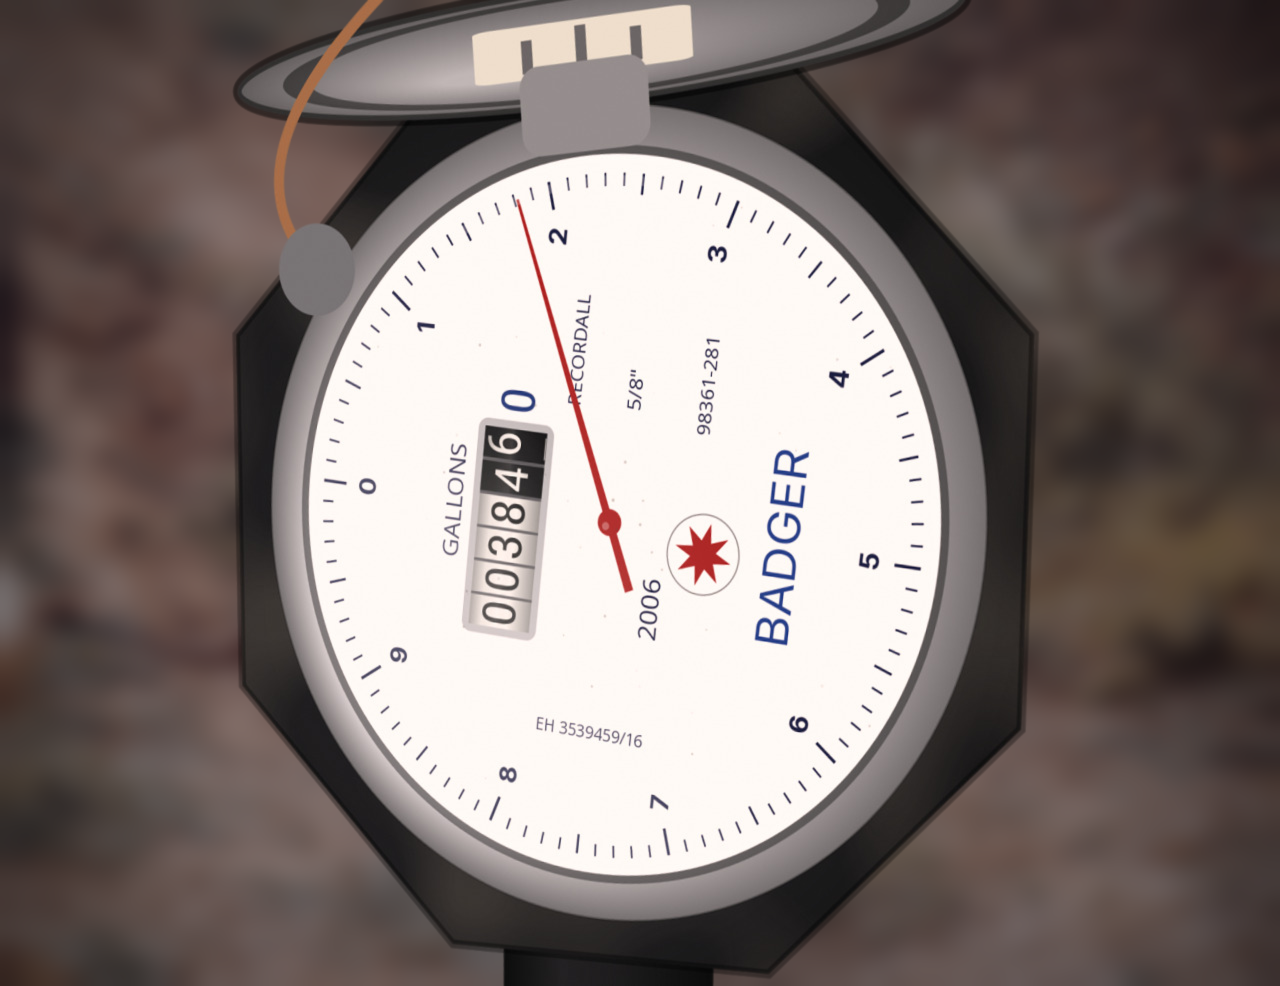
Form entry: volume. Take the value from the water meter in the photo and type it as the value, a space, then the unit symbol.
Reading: 38461.8 gal
